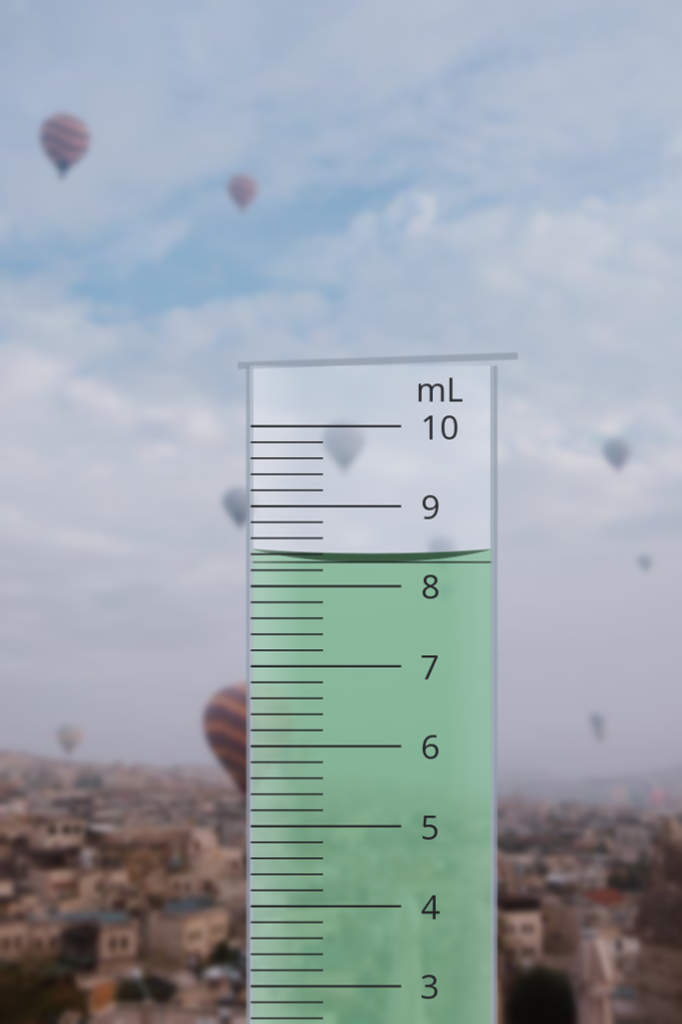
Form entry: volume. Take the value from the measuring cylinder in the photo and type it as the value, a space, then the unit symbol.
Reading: 8.3 mL
